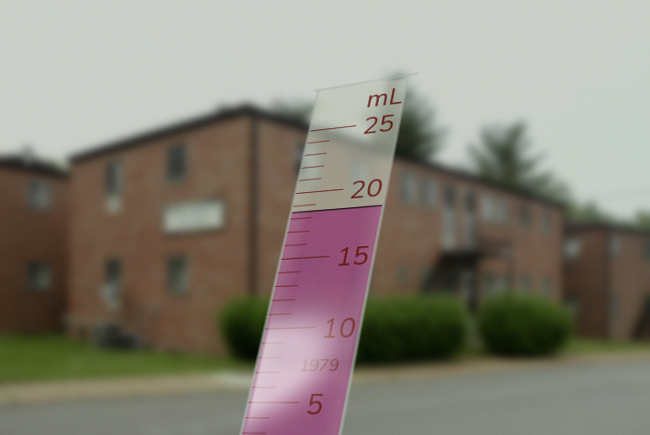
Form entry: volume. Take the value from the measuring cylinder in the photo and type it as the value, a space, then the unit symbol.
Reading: 18.5 mL
